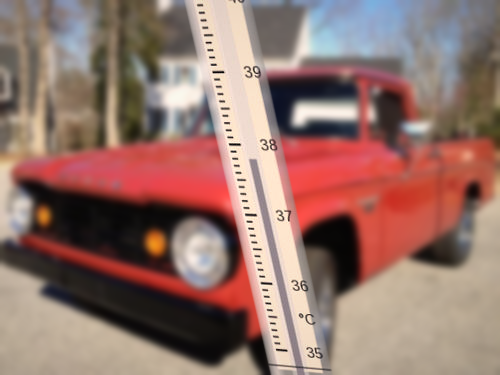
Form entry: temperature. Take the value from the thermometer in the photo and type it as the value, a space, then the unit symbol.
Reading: 37.8 °C
